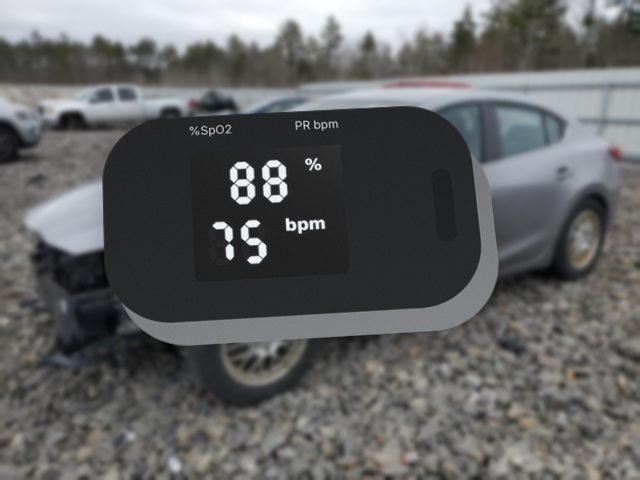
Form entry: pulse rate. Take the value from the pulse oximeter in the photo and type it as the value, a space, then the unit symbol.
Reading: 75 bpm
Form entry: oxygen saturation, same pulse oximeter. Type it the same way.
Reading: 88 %
